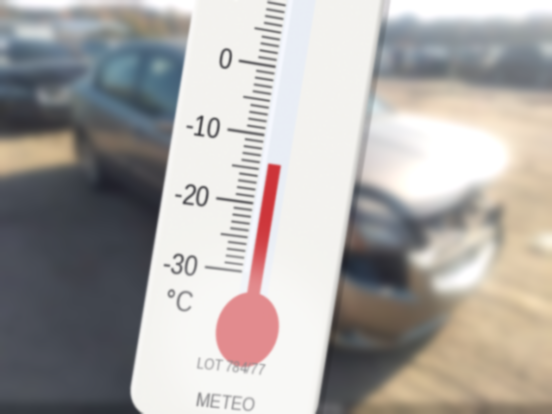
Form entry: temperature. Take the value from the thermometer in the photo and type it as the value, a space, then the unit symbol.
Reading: -14 °C
